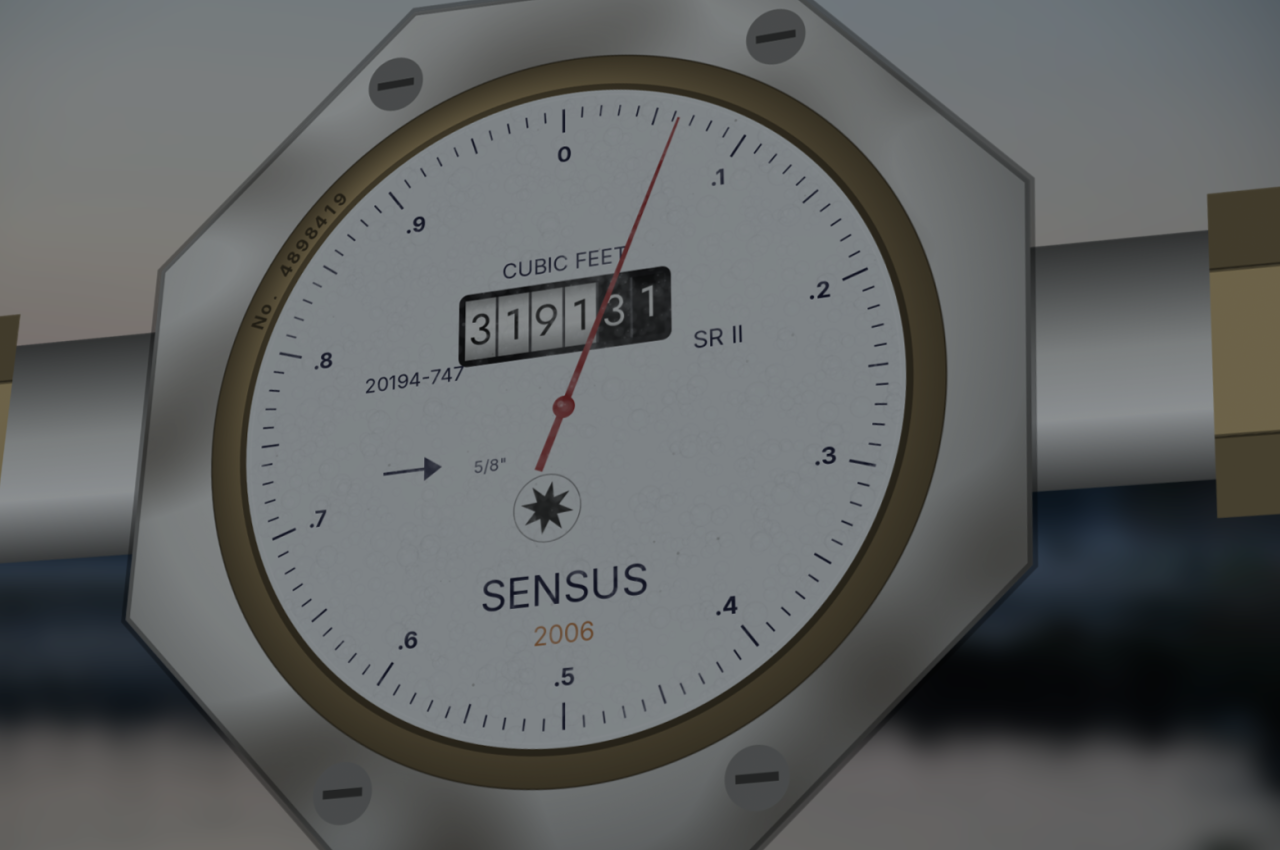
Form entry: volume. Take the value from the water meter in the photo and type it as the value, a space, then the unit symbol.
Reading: 319131.06 ft³
